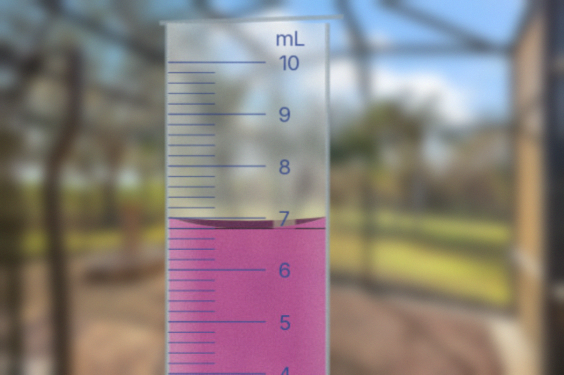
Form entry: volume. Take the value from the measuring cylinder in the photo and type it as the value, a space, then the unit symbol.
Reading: 6.8 mL
